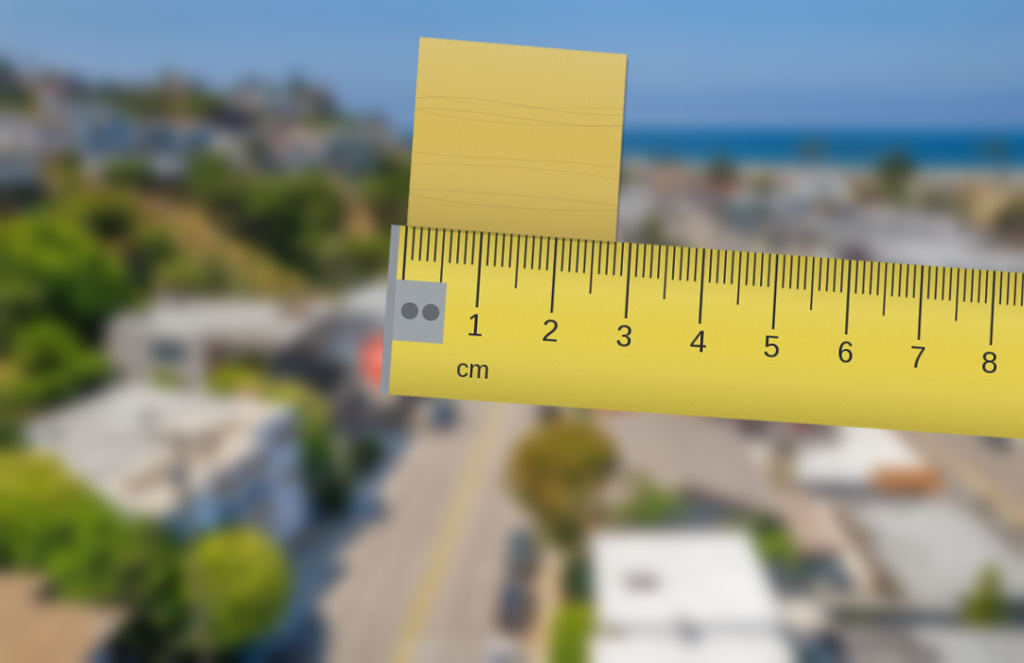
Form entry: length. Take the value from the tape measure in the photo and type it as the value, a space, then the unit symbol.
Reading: 2.8 cm
